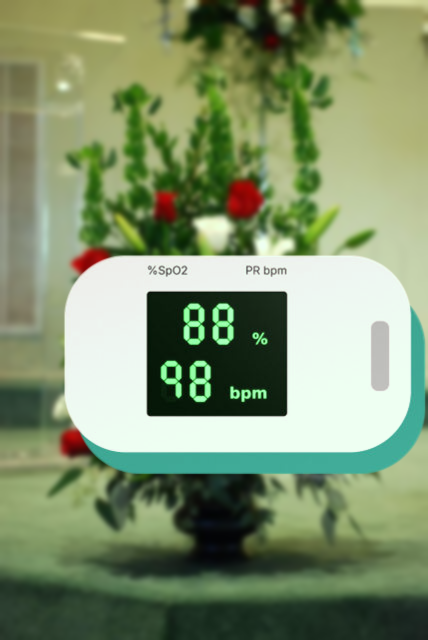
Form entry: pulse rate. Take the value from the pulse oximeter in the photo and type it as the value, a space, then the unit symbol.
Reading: 98 bpm
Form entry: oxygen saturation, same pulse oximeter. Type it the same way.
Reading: 88 %
